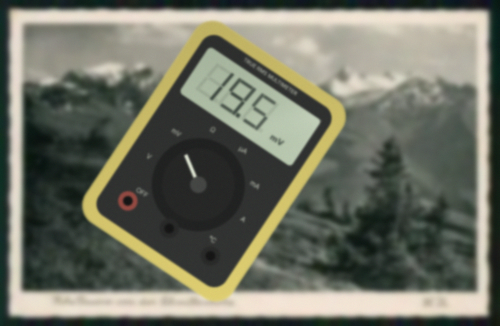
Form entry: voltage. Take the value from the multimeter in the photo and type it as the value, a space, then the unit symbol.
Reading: 19.5 mV
